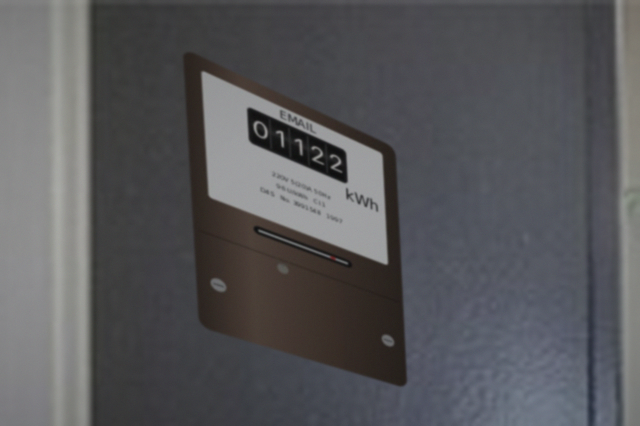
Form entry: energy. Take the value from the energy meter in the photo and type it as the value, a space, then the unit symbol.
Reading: 1122 kWh
